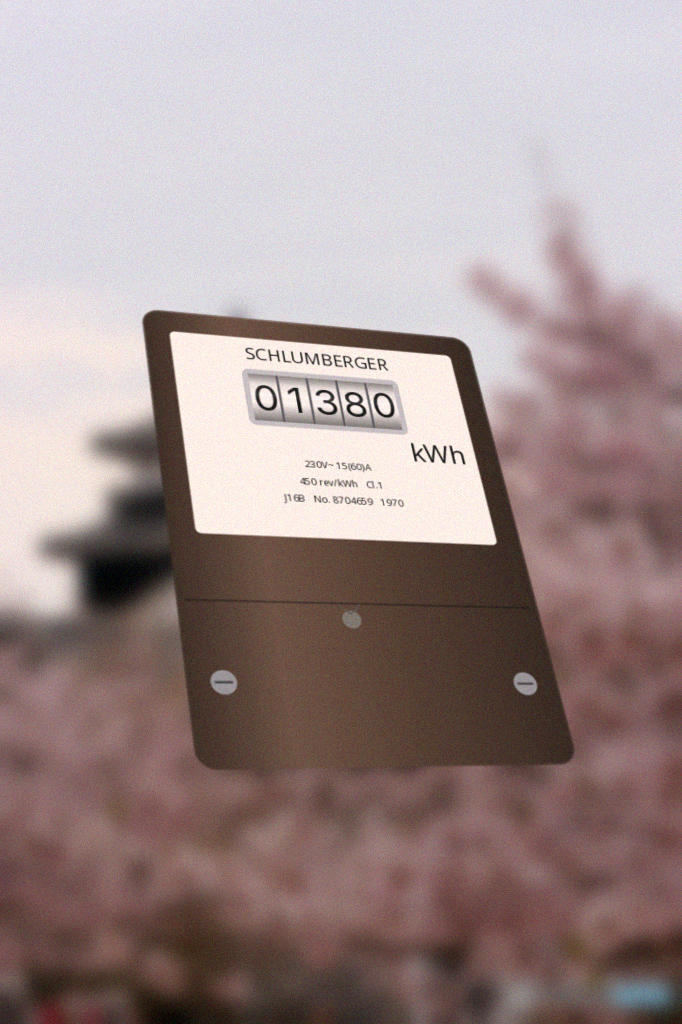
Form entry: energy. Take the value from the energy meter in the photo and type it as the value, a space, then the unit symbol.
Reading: 1380 kWh
